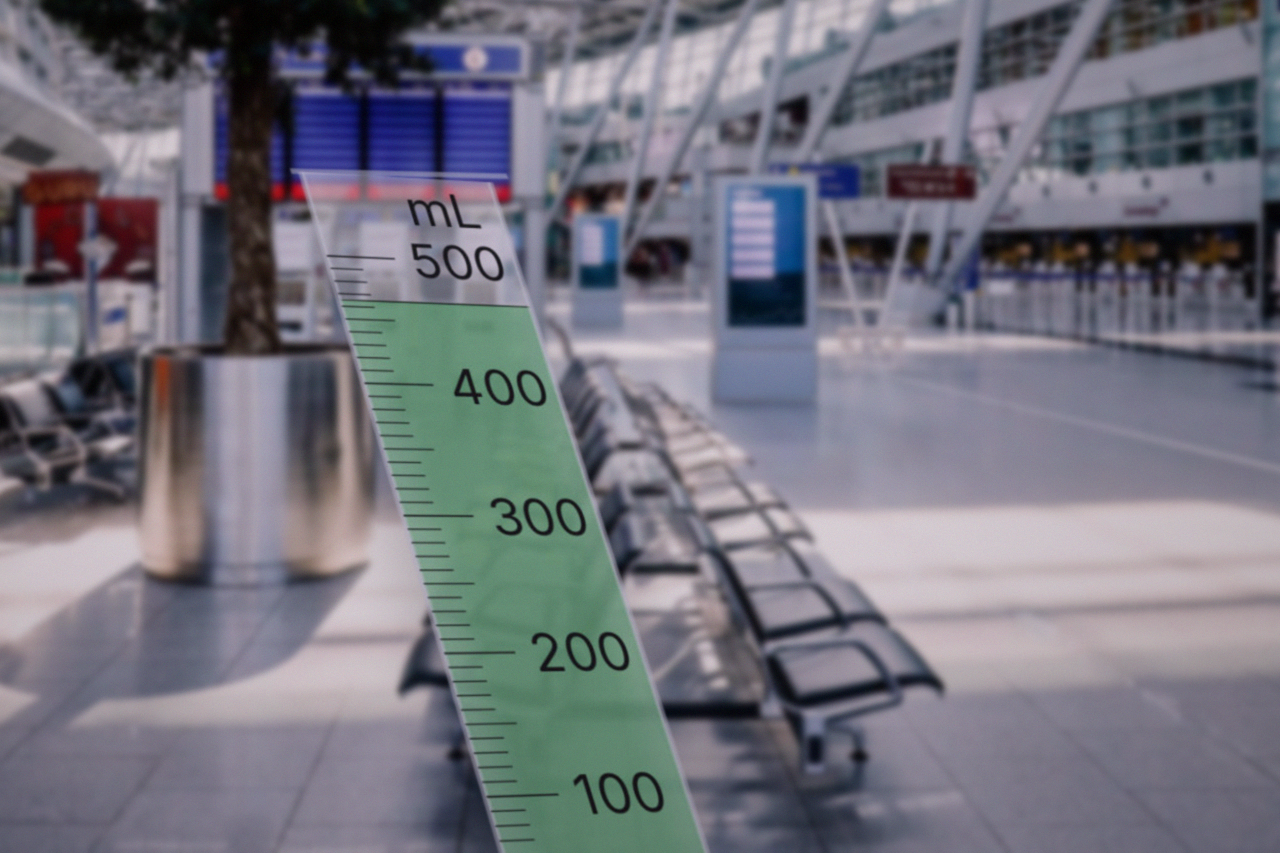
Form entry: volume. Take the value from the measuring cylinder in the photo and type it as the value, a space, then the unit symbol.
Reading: 465 mL
